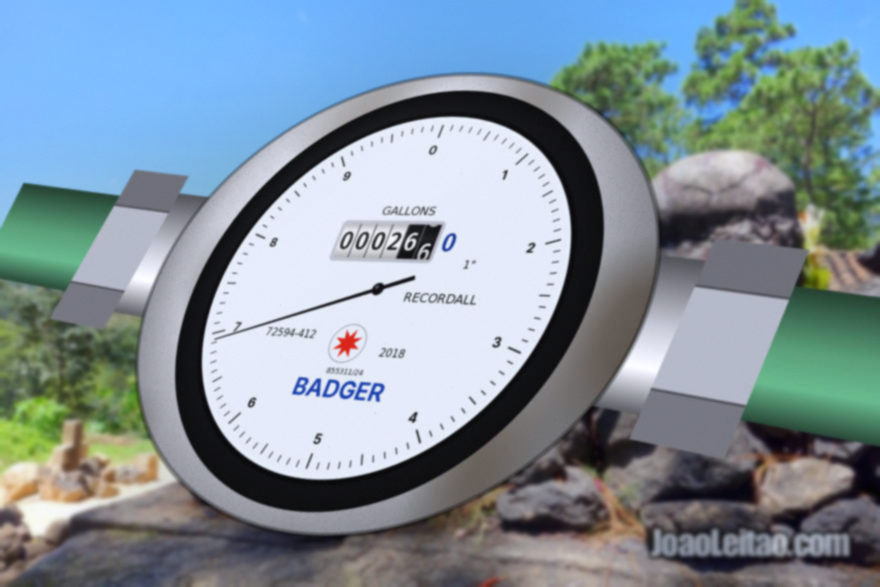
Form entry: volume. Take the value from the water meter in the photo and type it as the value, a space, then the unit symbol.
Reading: 2656.9 gal
